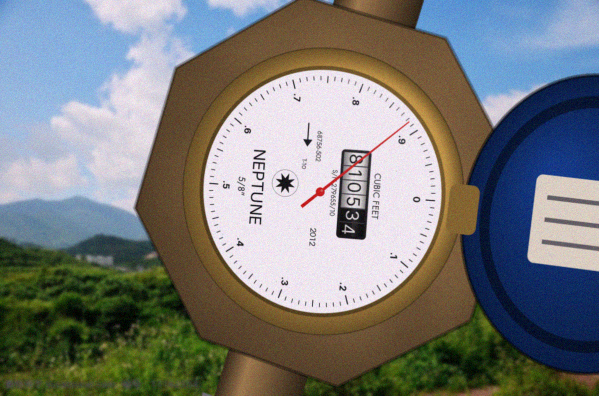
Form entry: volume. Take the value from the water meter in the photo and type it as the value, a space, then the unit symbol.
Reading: 810533.88 ft³
